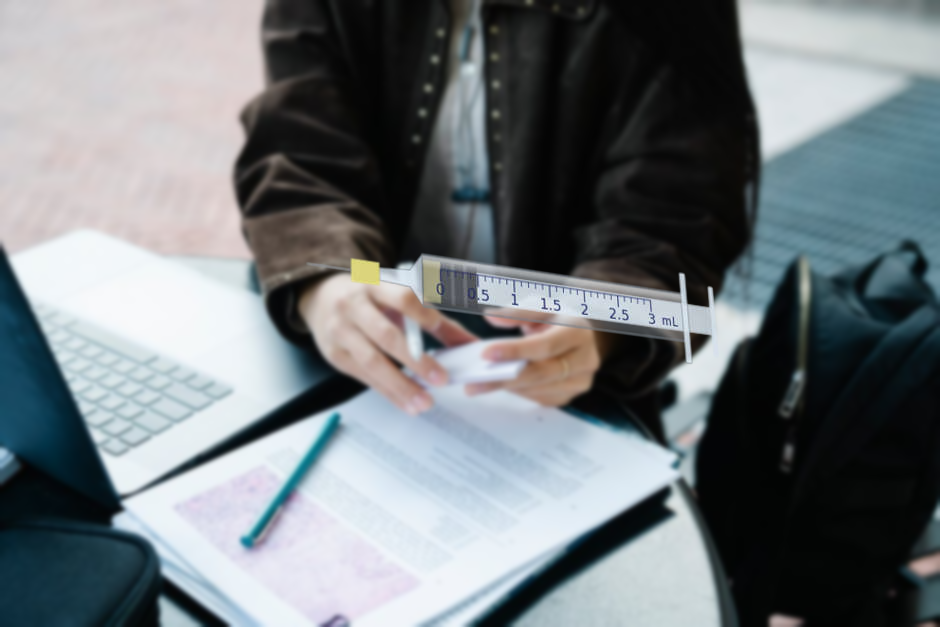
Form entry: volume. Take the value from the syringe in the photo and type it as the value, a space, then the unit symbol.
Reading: 0 mL
